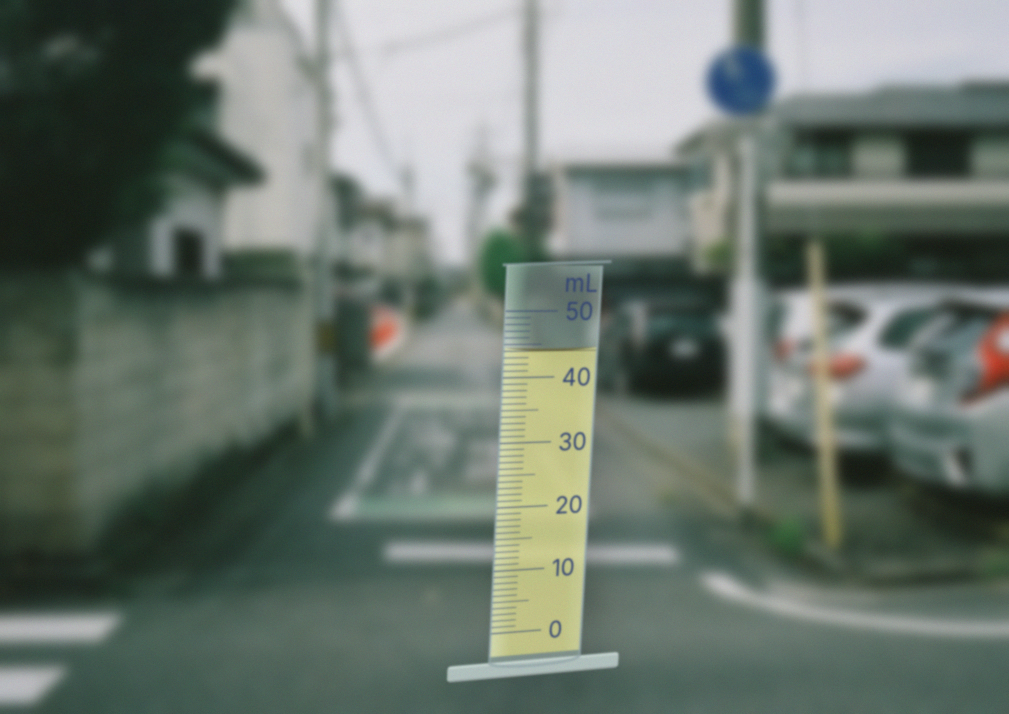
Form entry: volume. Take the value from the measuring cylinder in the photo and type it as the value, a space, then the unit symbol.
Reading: 44 mL
